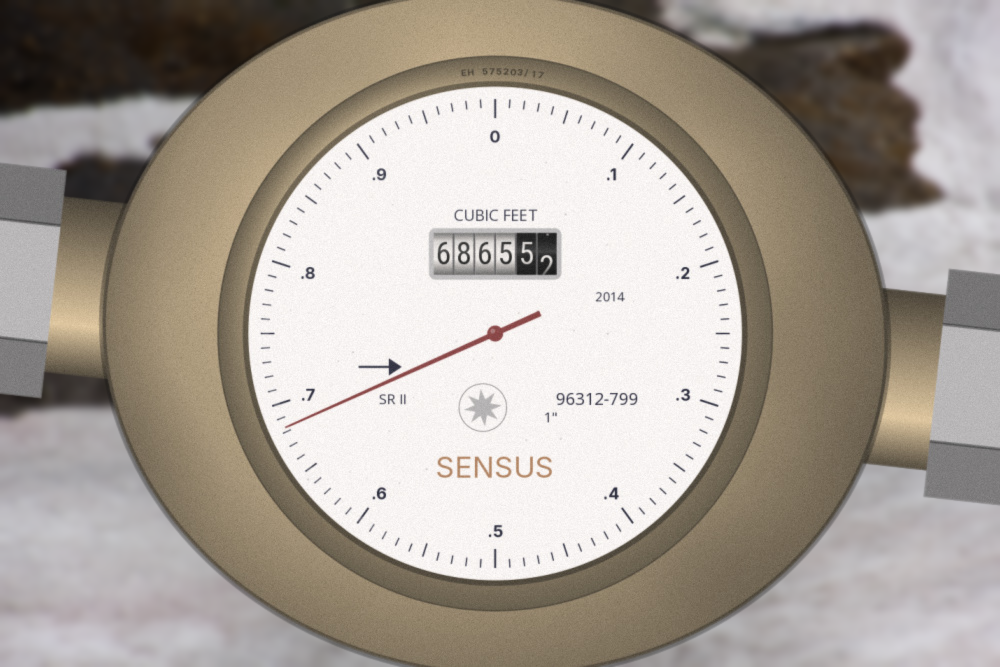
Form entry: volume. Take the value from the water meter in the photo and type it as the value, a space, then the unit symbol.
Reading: 686551.68 ft³
